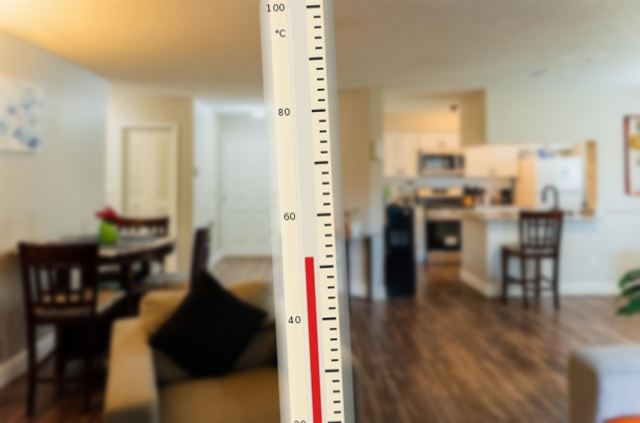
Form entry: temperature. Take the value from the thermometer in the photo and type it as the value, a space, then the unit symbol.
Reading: 52 °C
